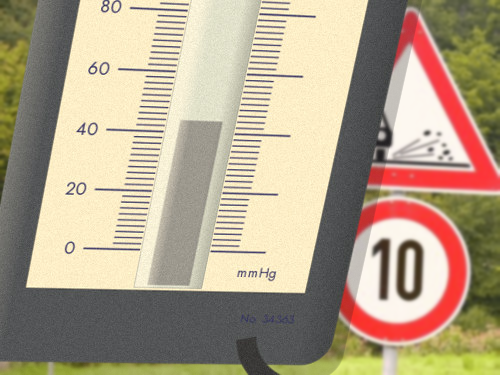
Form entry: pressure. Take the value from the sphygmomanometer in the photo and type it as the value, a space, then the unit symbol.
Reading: 44 mmHg
